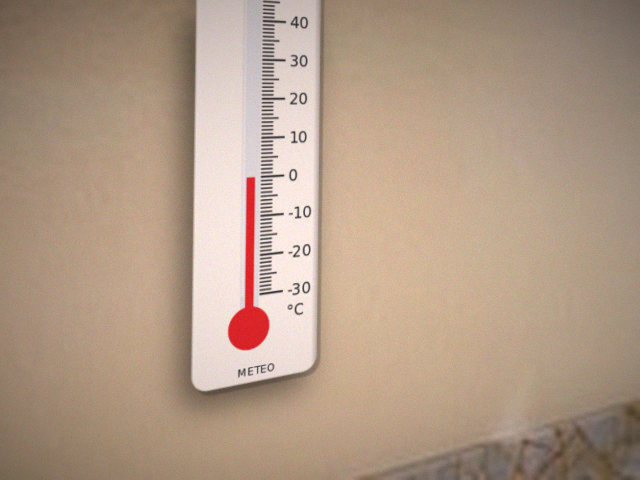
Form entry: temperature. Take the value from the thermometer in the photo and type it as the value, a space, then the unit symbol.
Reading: 0 °C
